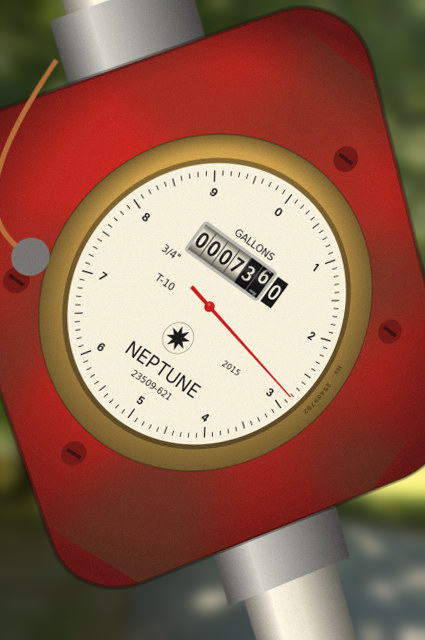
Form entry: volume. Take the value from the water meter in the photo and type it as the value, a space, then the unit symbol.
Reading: 7362.8 gal
